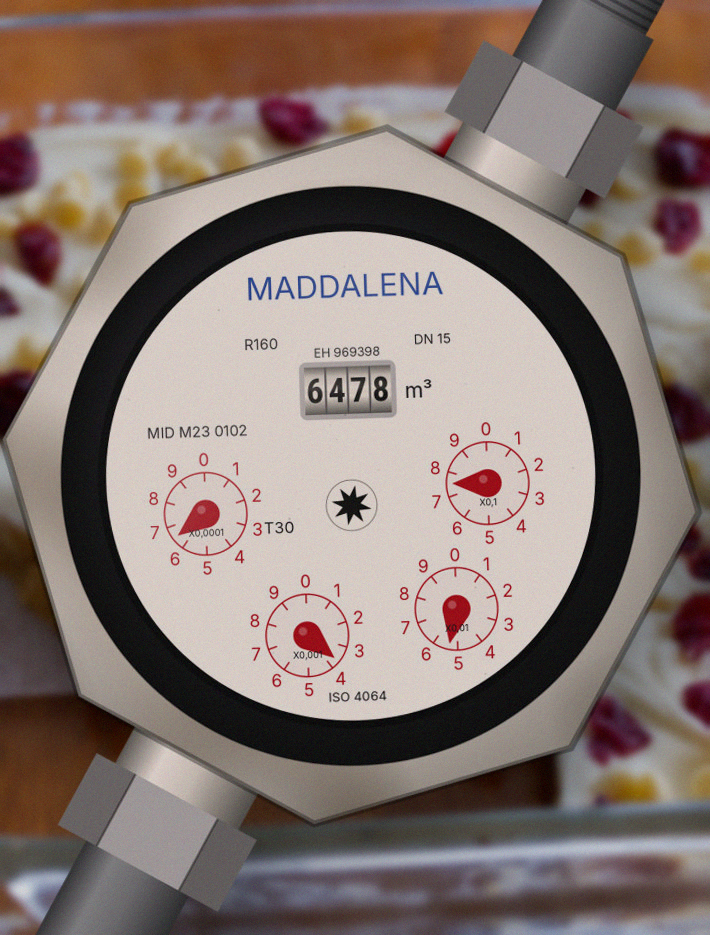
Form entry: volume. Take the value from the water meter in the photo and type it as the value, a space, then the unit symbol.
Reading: 6478.7536 m³
